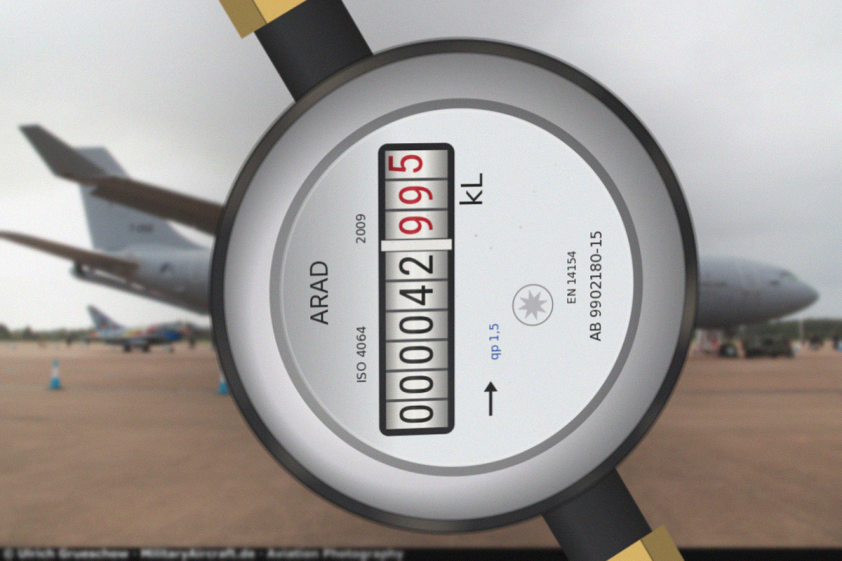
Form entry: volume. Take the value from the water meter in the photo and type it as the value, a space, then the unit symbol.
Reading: 42.995 kL
